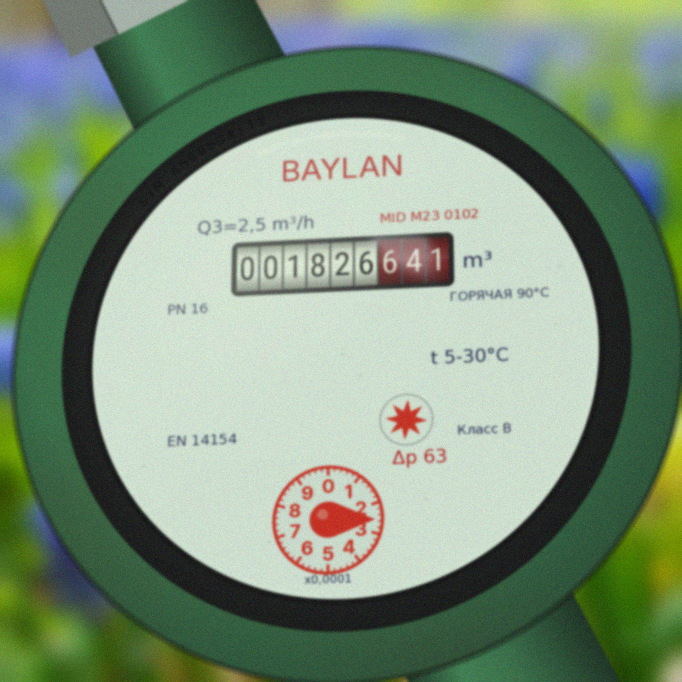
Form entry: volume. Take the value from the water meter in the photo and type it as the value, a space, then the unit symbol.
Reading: 1826.6412 m³
